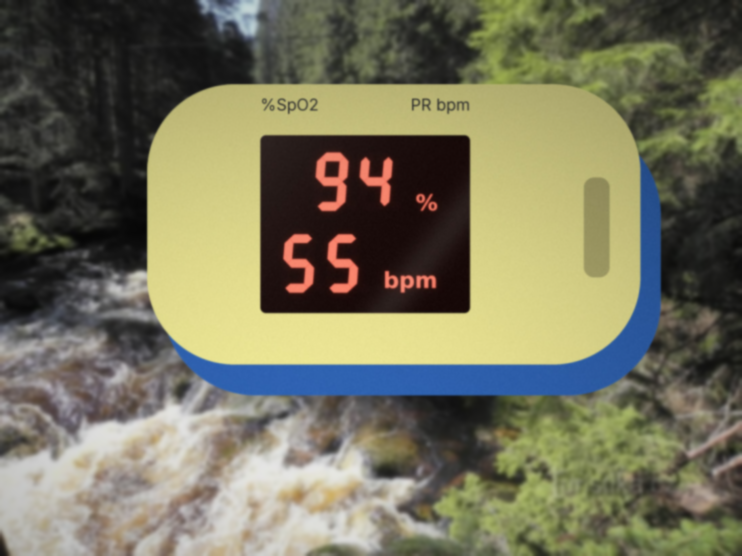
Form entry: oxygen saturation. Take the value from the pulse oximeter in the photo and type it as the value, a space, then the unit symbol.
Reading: 94 %
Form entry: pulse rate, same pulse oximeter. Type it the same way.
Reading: 55 bpm
